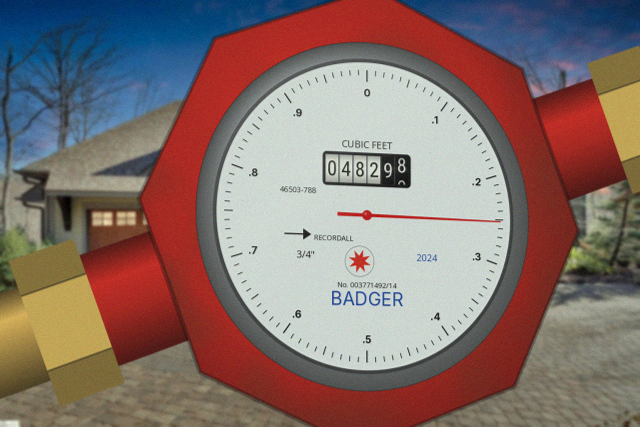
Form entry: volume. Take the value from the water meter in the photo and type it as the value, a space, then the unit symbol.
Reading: 48298.25 ft³
